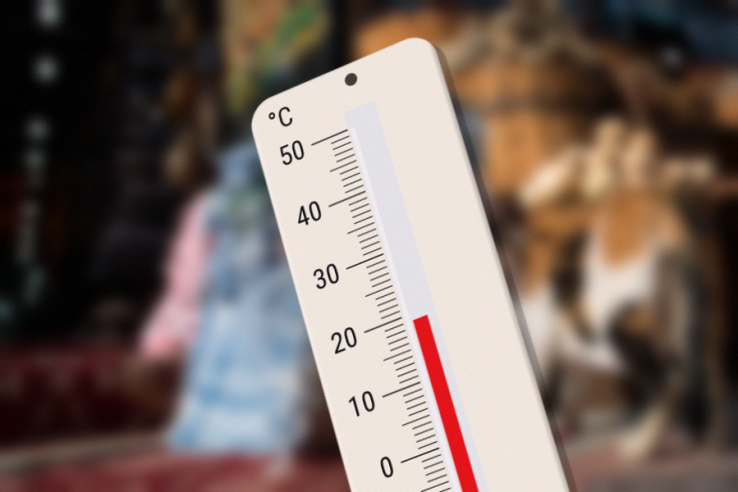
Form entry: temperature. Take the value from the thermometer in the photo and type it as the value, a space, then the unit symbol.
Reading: 19 °C
